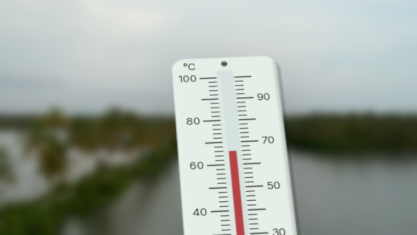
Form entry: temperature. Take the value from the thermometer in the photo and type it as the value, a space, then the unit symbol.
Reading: 66 °C
